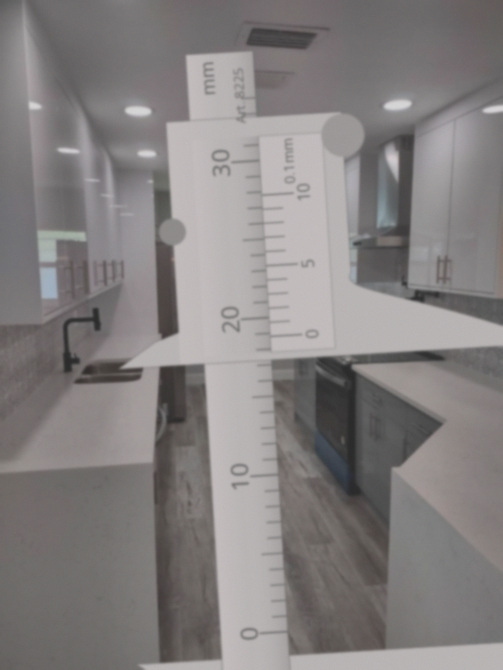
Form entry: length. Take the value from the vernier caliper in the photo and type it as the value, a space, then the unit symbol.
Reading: 18.8 mm
